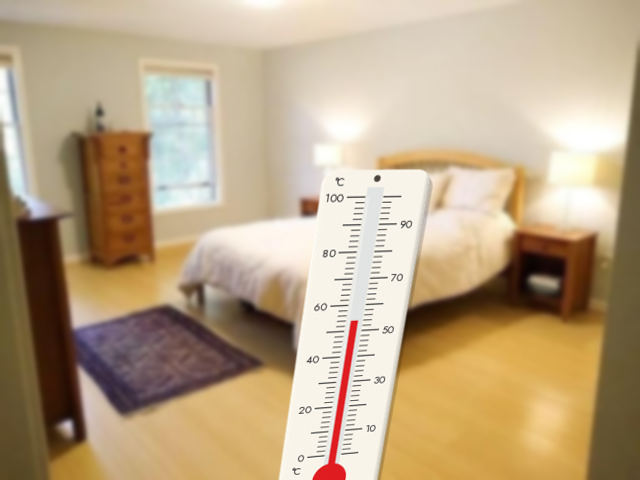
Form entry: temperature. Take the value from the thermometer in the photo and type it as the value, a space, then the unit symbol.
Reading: 54 °C
